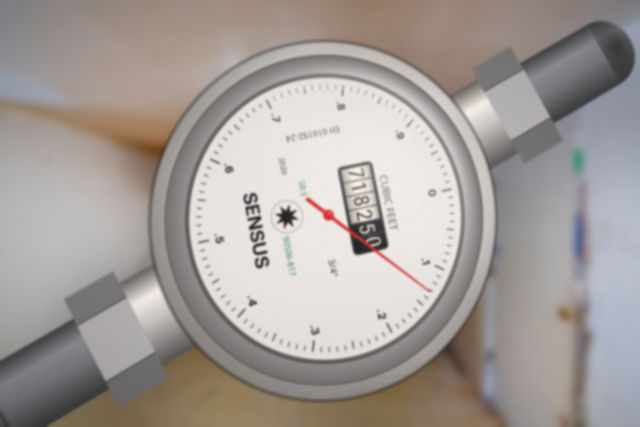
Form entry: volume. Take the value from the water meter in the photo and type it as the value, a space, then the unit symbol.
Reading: 718250.13 ft³
